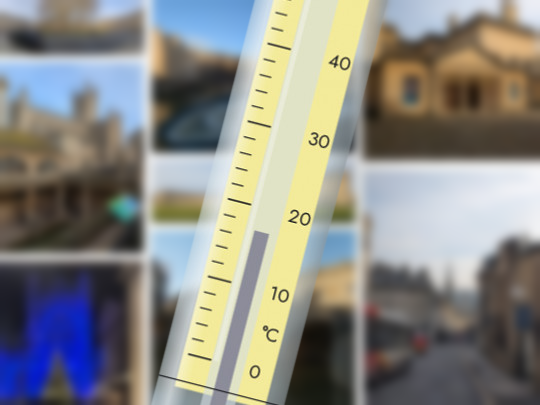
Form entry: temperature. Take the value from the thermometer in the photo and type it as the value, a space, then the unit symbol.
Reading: 17 °C
